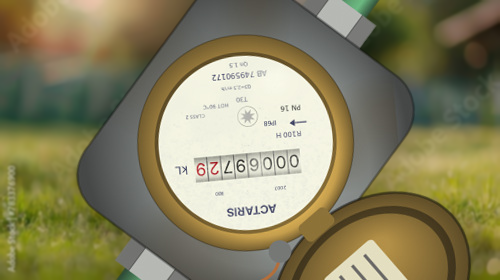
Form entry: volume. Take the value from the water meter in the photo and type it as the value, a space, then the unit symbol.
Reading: 697.29 kL
